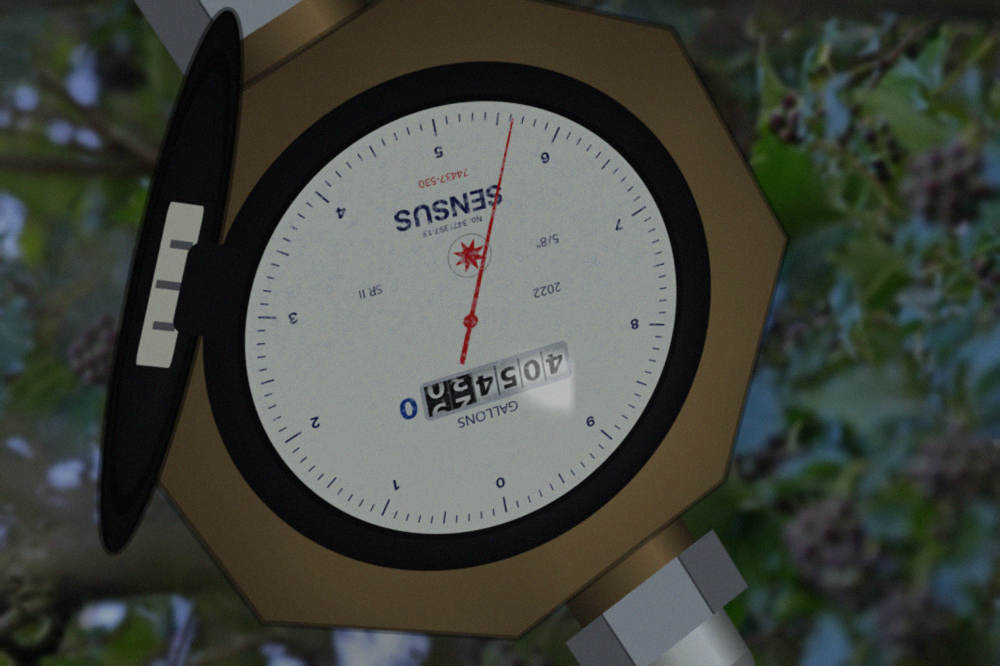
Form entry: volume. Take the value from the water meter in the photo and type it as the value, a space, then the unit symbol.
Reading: 4054295.6 gal
